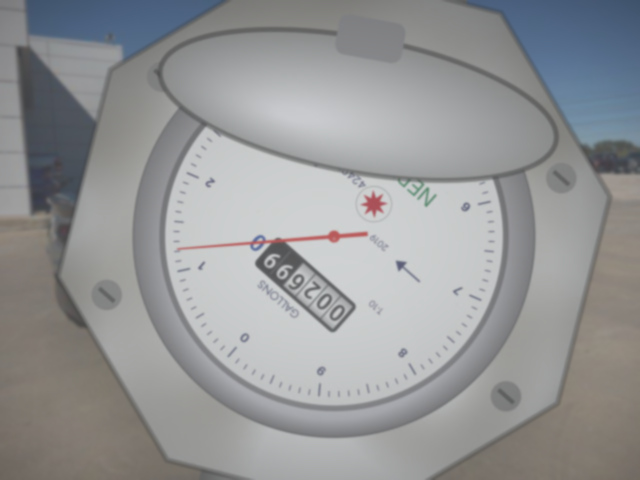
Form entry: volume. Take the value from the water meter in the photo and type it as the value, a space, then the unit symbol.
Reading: 26991.2 gal
